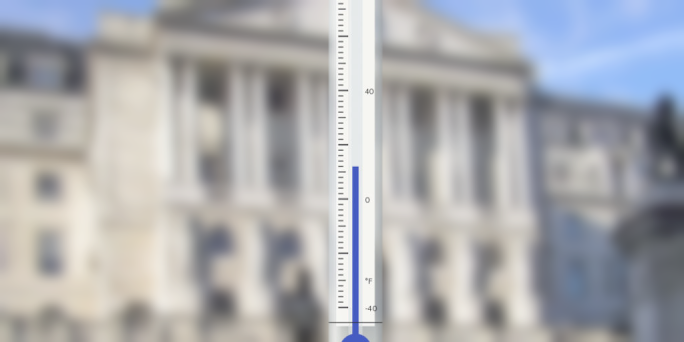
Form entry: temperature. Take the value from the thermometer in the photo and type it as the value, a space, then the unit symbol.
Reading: 12 °F
